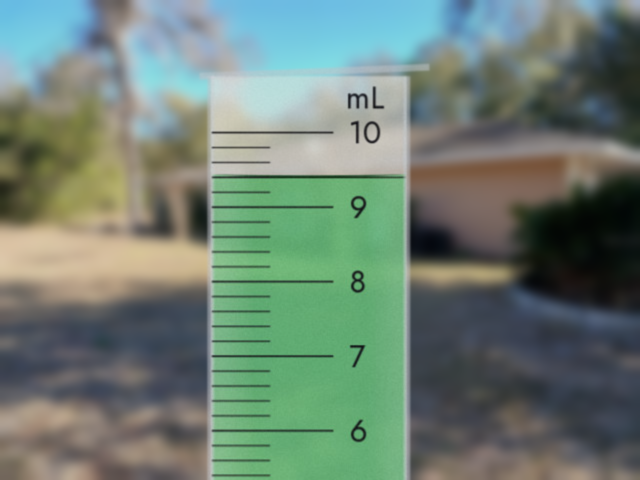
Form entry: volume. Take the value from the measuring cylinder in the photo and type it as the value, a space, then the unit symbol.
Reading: 9.4 mL
